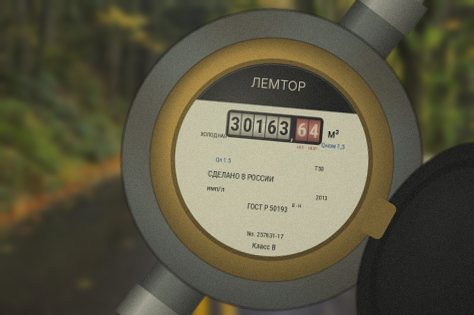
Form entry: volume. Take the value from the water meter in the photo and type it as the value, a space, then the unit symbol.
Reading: 30163.64 m³
